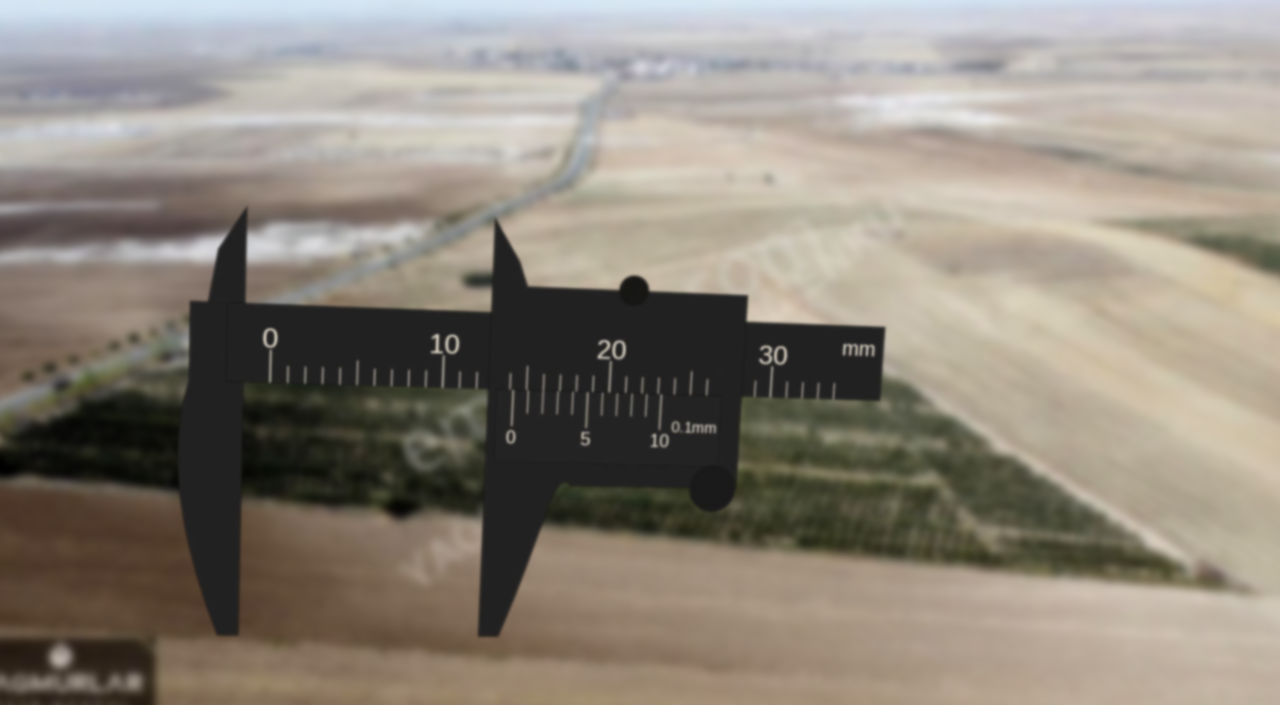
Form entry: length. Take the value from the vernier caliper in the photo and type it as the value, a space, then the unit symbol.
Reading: 14.2 mm
